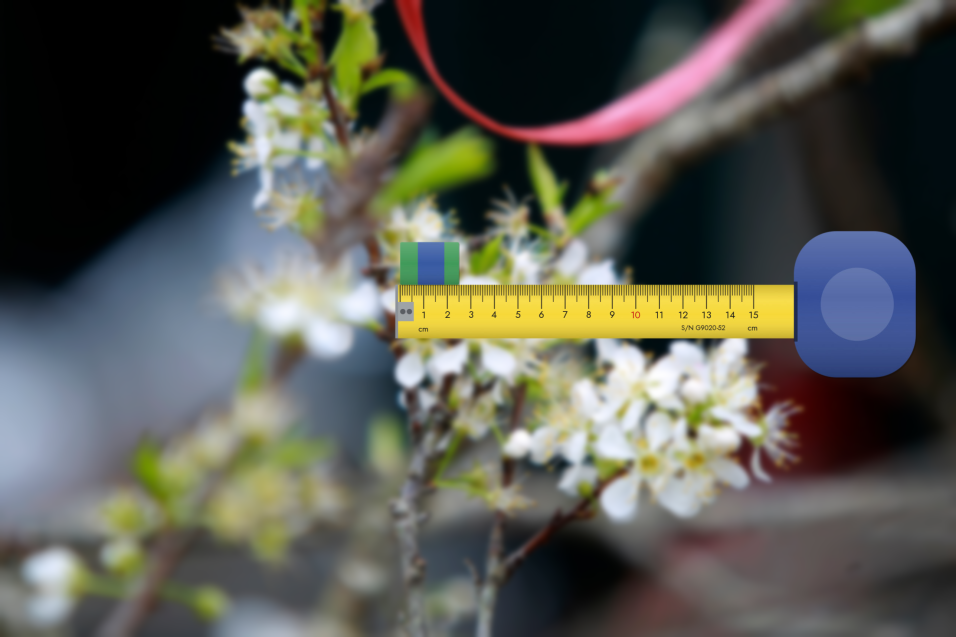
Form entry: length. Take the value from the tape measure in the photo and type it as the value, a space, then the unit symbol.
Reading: 2.5 cm
